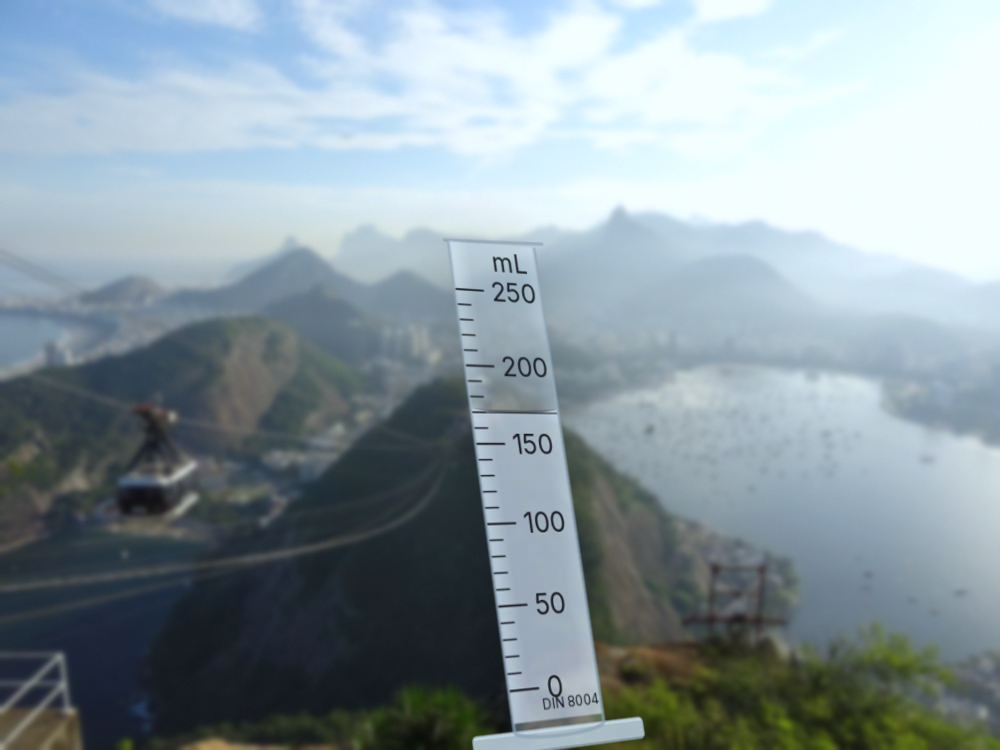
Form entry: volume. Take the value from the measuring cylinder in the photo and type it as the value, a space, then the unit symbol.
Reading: 170 mL
